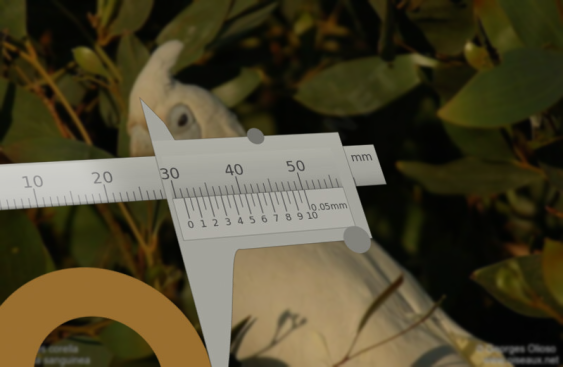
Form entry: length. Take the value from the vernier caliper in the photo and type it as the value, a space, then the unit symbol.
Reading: 31.2 mm
